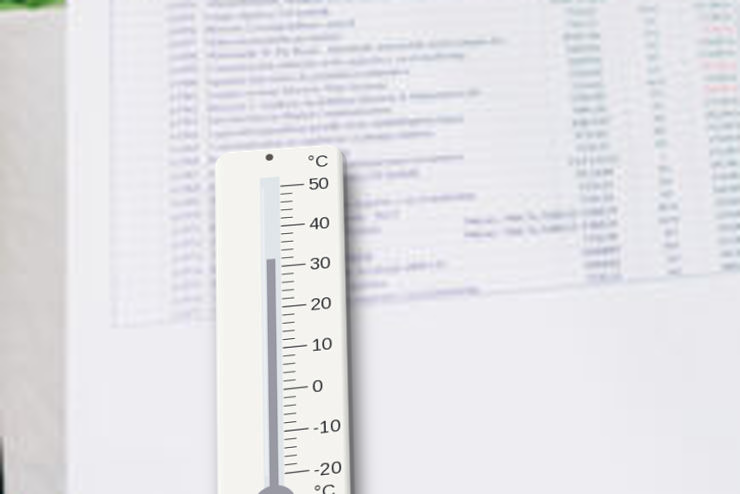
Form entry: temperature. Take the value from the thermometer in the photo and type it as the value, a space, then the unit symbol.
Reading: 32 °C
